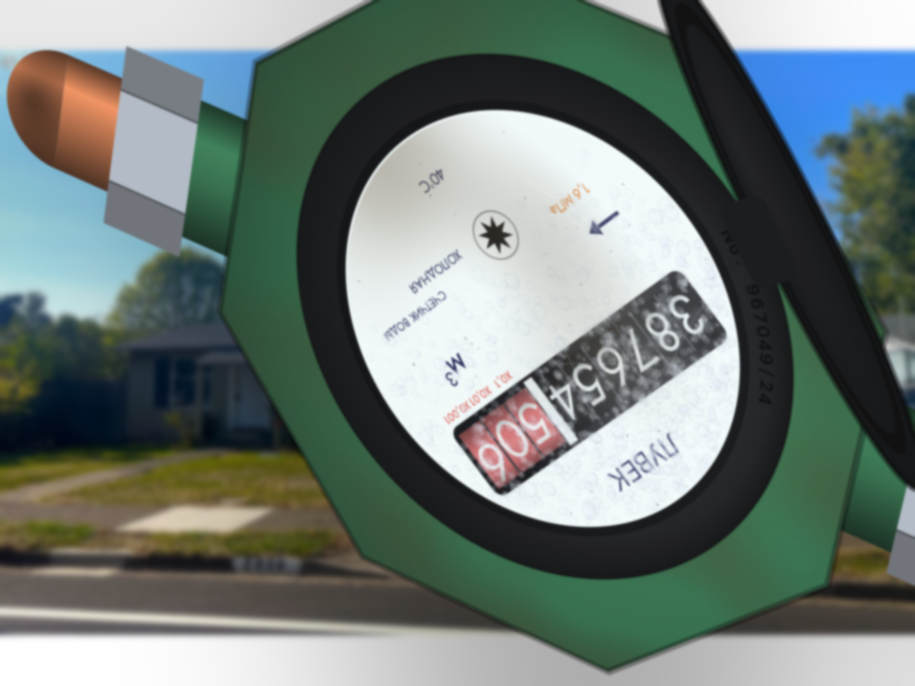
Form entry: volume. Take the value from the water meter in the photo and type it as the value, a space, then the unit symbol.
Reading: 387654.506 m³
